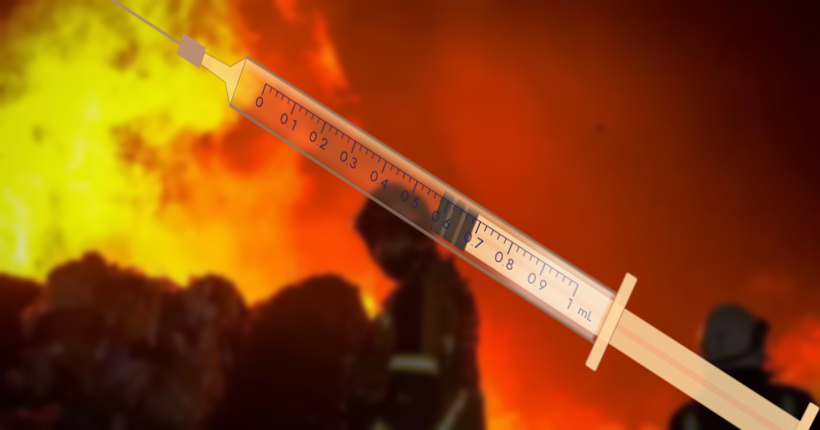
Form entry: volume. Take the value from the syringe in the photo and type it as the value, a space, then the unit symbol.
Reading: 0.58 mL
